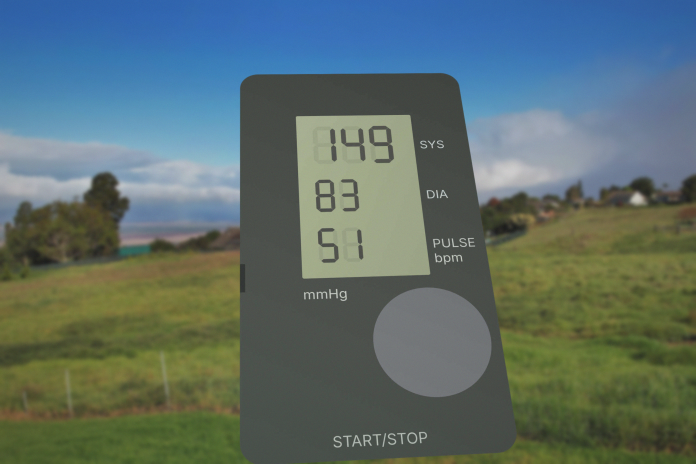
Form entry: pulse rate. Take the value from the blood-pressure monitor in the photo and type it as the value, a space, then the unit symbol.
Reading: 51 bpm
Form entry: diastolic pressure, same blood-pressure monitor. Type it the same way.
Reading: 83 mmHg
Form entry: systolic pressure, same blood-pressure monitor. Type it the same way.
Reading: 149 mmHg
